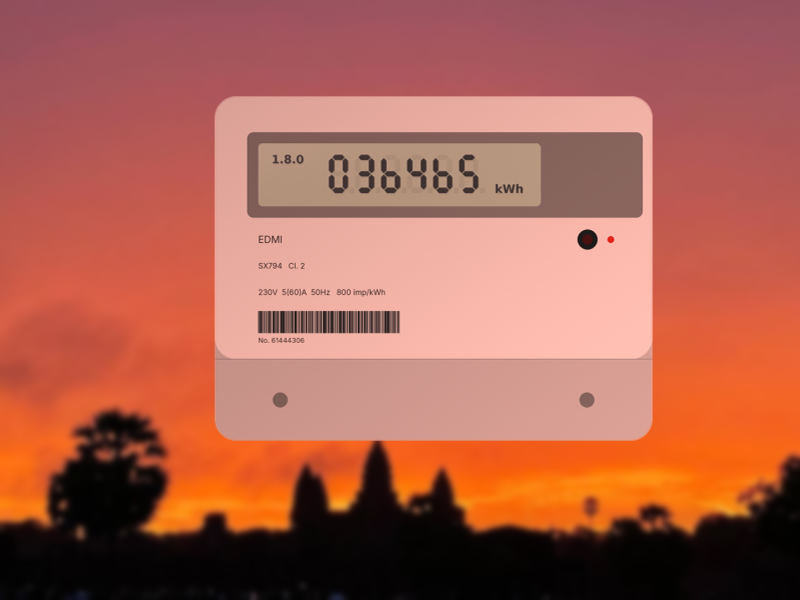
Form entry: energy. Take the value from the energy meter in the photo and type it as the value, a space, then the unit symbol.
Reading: 36465 kWh
